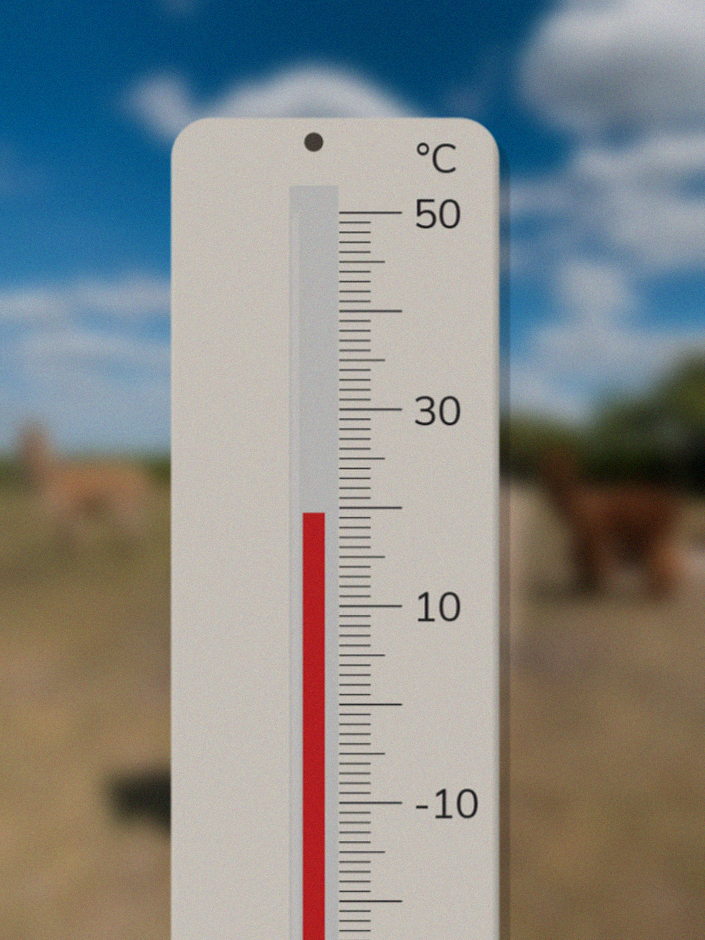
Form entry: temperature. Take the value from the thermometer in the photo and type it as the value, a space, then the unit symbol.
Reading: 19.5 °C
